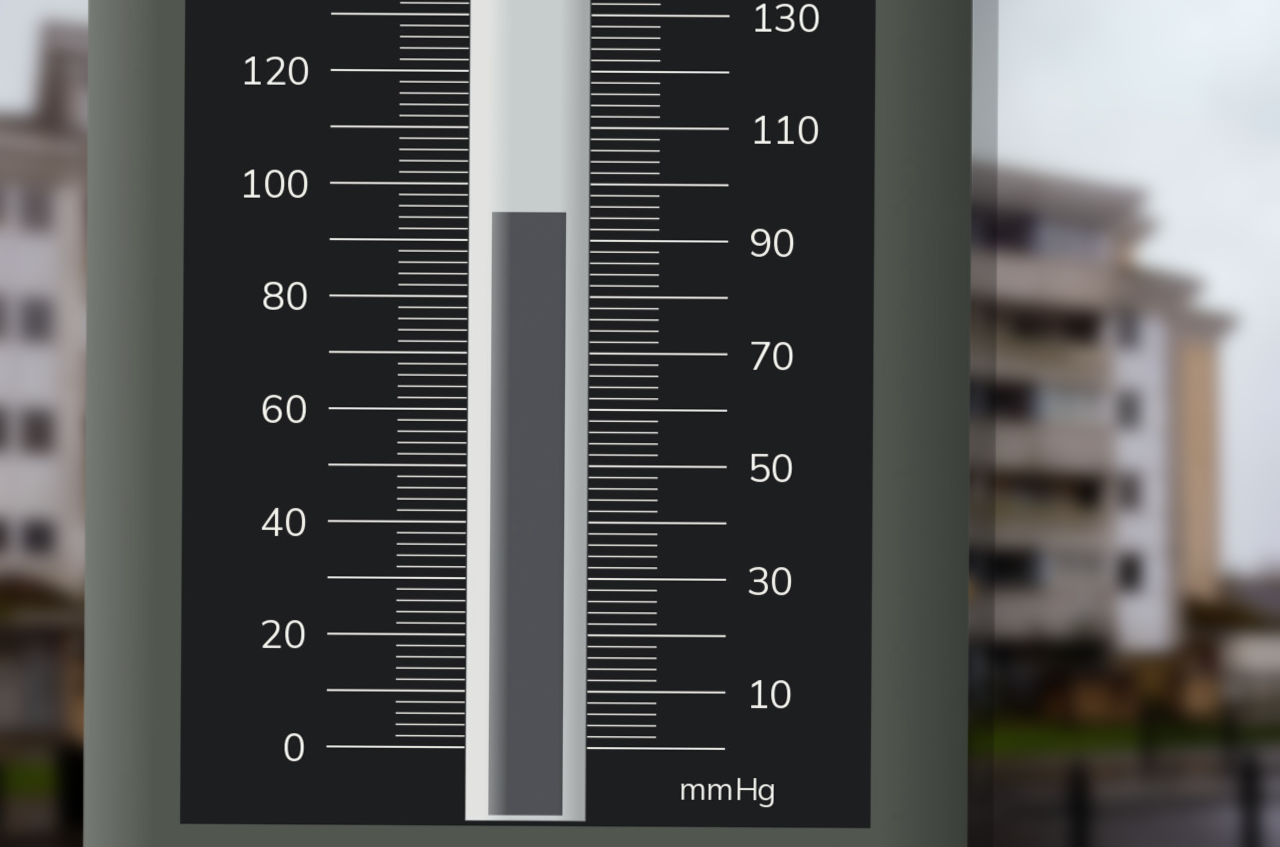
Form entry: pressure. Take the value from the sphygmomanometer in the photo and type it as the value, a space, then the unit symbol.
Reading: 95 mmHg
